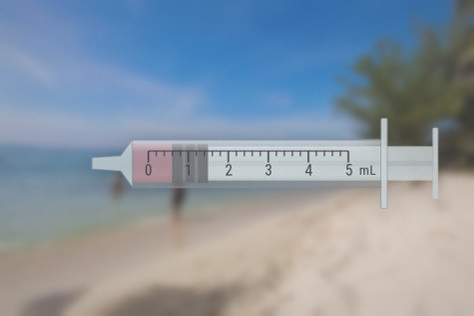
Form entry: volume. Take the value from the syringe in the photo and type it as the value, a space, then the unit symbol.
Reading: 0.6 mL
